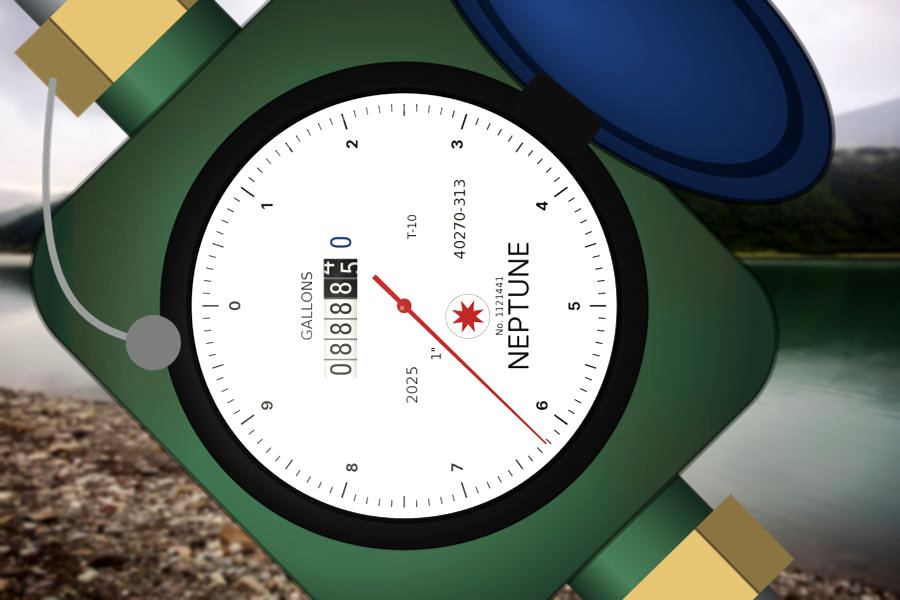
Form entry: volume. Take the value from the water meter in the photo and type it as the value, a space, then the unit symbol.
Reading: 888846.2 gal
